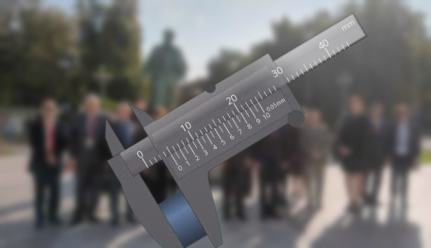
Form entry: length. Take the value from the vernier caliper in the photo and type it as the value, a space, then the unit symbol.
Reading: 5.0 mm
